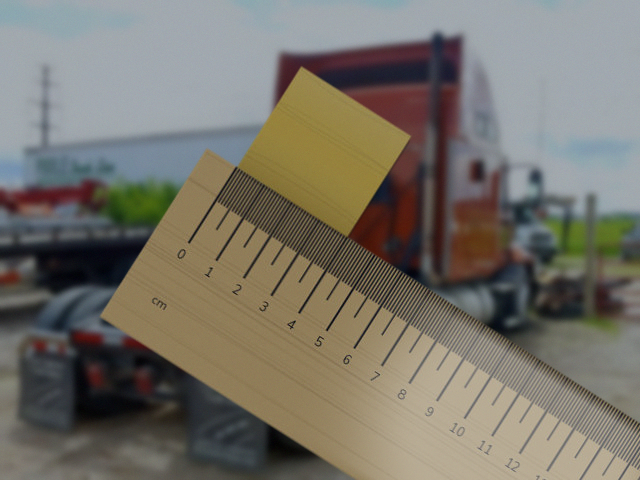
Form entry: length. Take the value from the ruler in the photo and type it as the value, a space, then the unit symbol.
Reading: 4 cm
